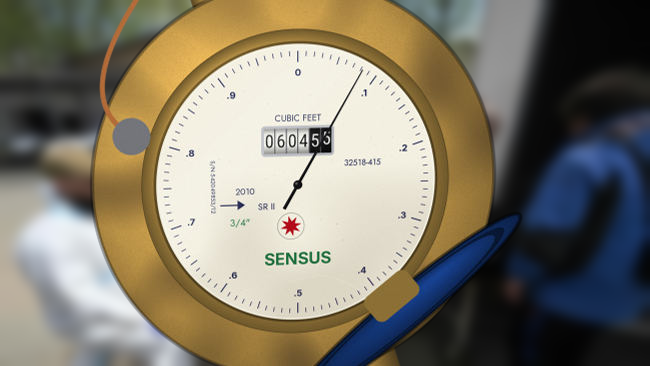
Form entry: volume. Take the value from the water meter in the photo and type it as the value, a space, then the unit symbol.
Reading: 60455.08 ft³
